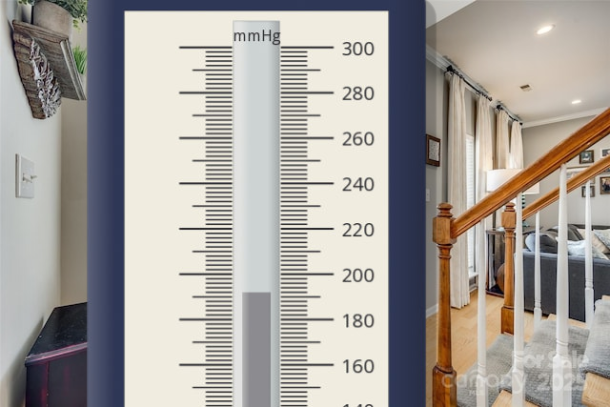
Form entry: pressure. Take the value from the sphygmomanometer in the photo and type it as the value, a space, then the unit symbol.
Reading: 192 mmHg
